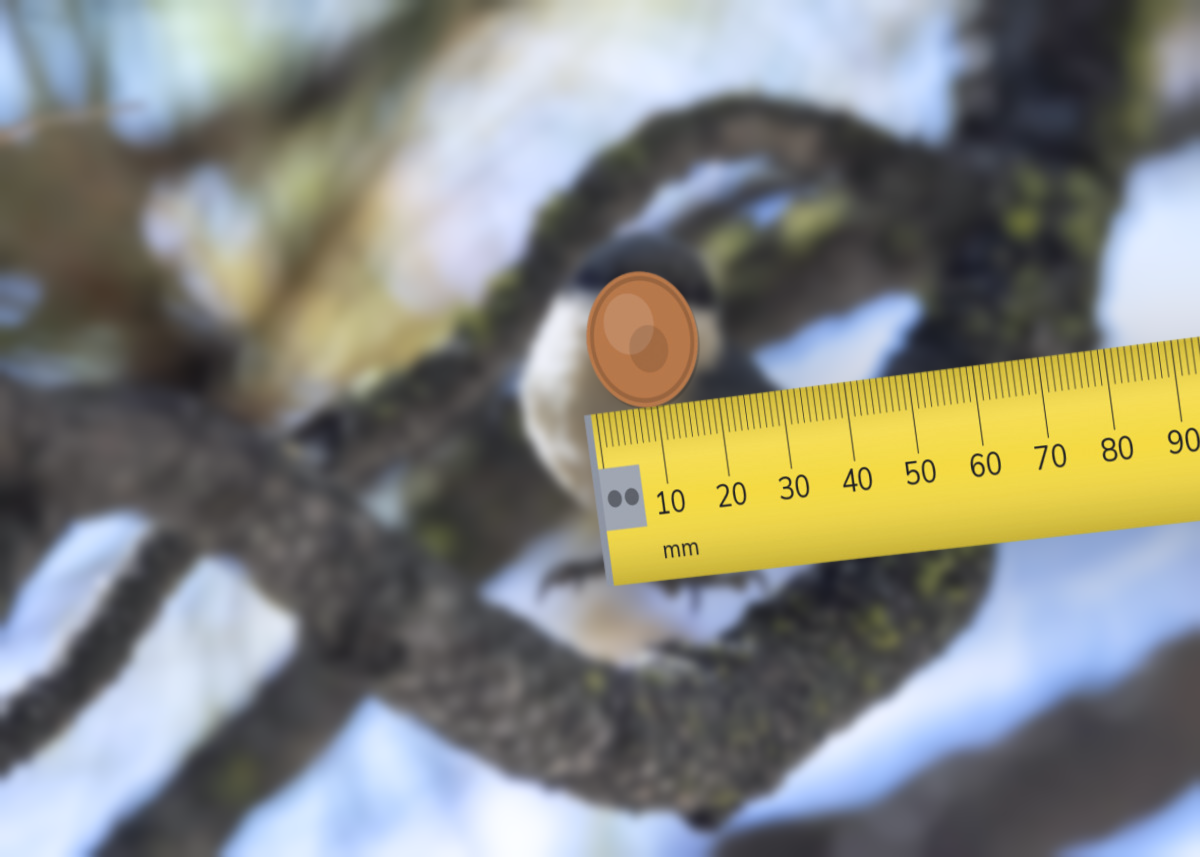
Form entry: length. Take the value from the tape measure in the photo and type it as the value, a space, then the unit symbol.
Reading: 18 mm
